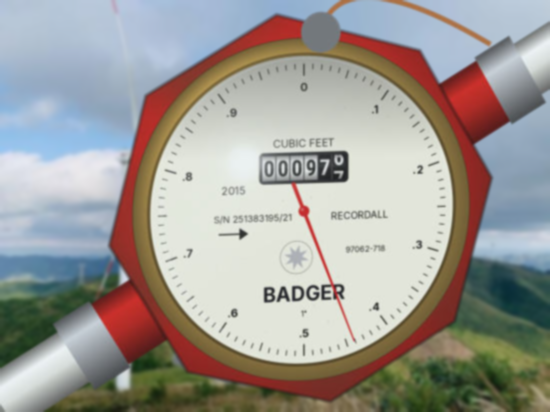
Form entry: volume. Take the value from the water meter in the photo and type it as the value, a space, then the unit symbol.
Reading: 976.44 ft³
